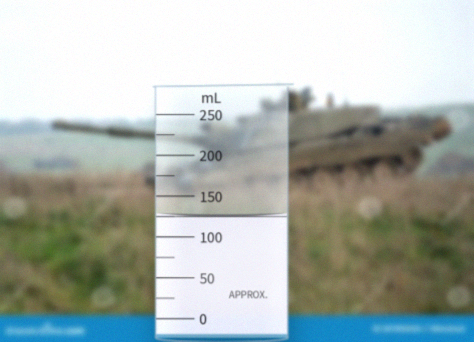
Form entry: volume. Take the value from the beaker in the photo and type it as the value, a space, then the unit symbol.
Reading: 125 mL
